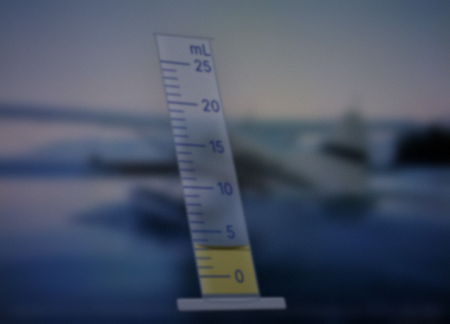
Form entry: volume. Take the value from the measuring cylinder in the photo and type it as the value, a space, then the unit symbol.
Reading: 3 mL
